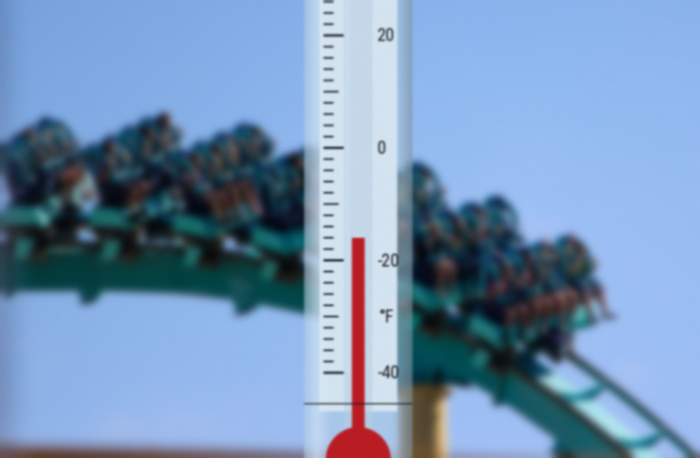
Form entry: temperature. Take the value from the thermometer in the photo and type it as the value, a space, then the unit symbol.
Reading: -16 °F
